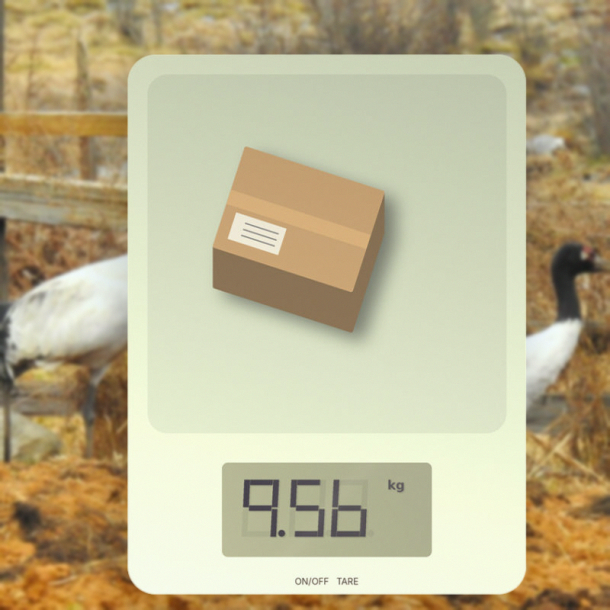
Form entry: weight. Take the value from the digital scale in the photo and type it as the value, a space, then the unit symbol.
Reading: 9.56 kg
